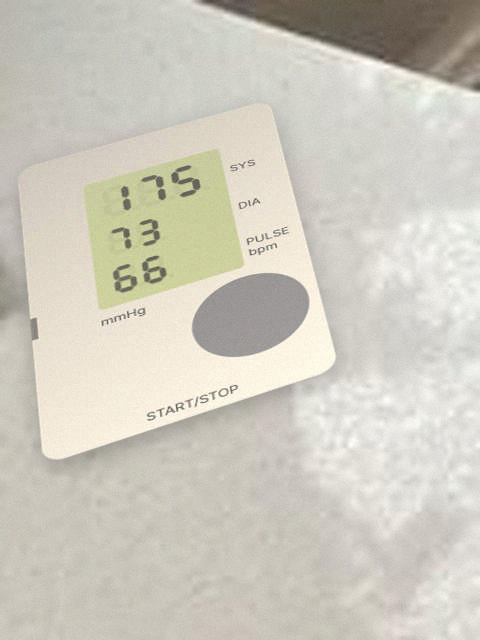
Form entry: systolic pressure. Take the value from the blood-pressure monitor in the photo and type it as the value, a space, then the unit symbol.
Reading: 175 mmHg
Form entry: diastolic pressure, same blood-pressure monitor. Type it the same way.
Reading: 73 mmHg
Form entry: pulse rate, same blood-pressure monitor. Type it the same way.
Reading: 66 bpm
